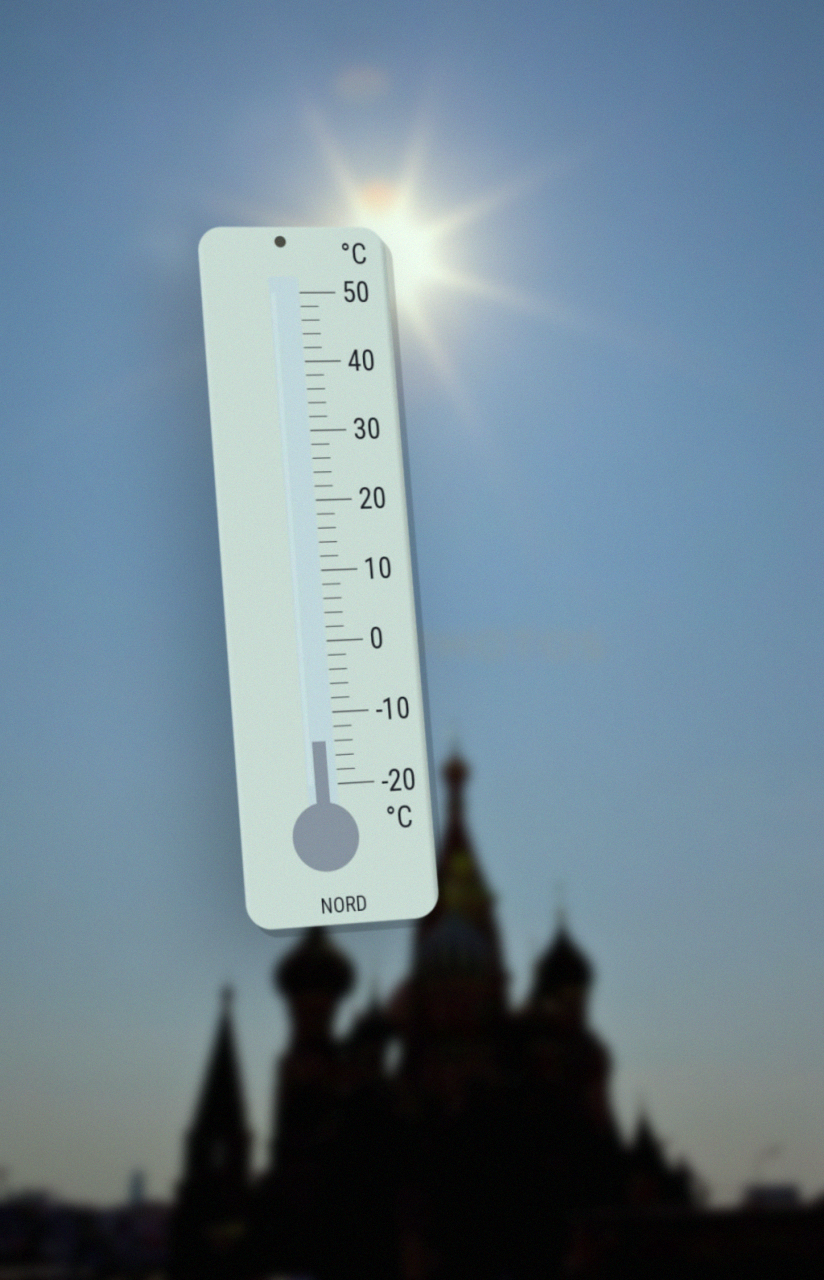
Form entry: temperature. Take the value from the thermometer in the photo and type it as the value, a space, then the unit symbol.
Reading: -14 °C
